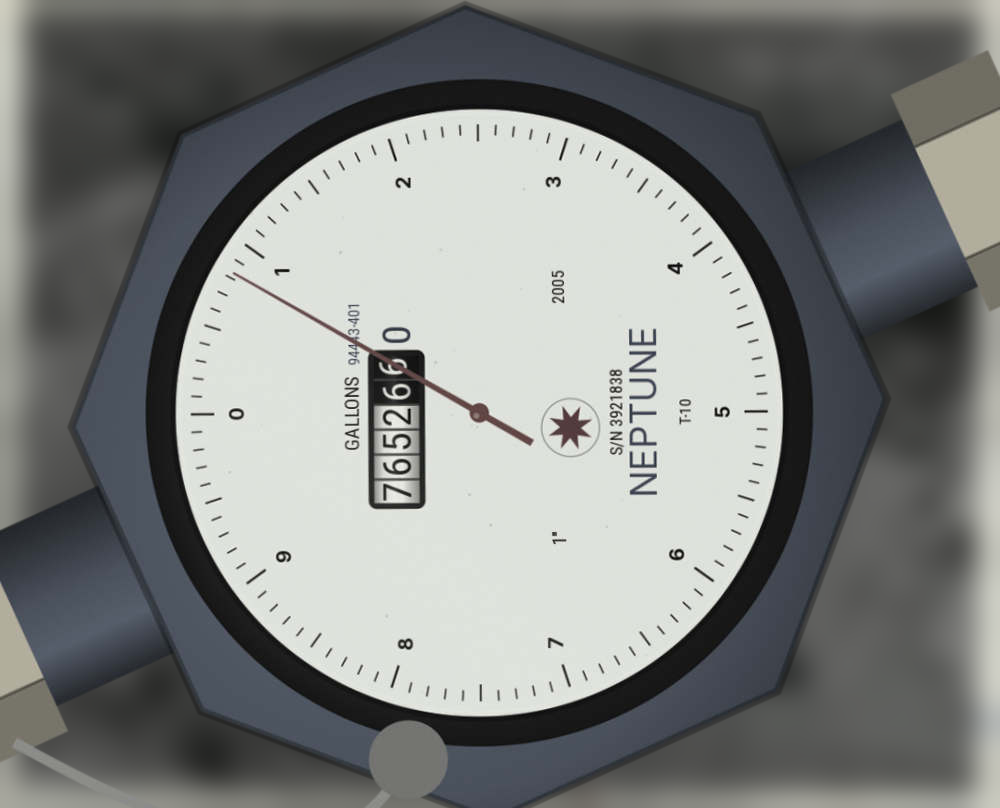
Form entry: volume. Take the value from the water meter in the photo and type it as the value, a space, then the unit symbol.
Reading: 7652660.8 gal
